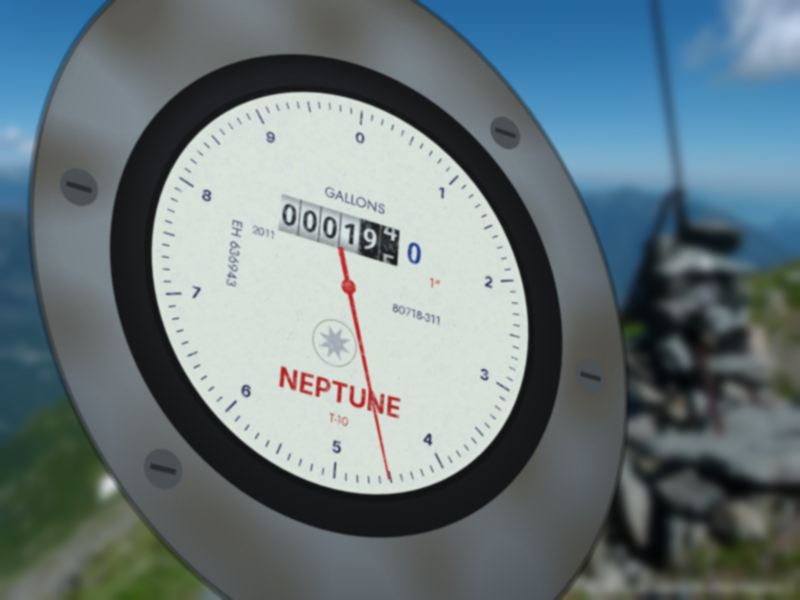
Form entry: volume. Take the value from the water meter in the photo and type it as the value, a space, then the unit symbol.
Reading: 1944.5 gal
